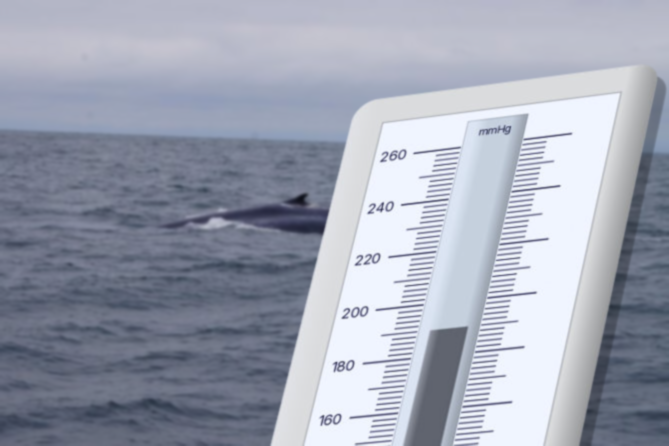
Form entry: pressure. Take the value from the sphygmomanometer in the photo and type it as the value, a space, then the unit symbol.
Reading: 190 mmHg
